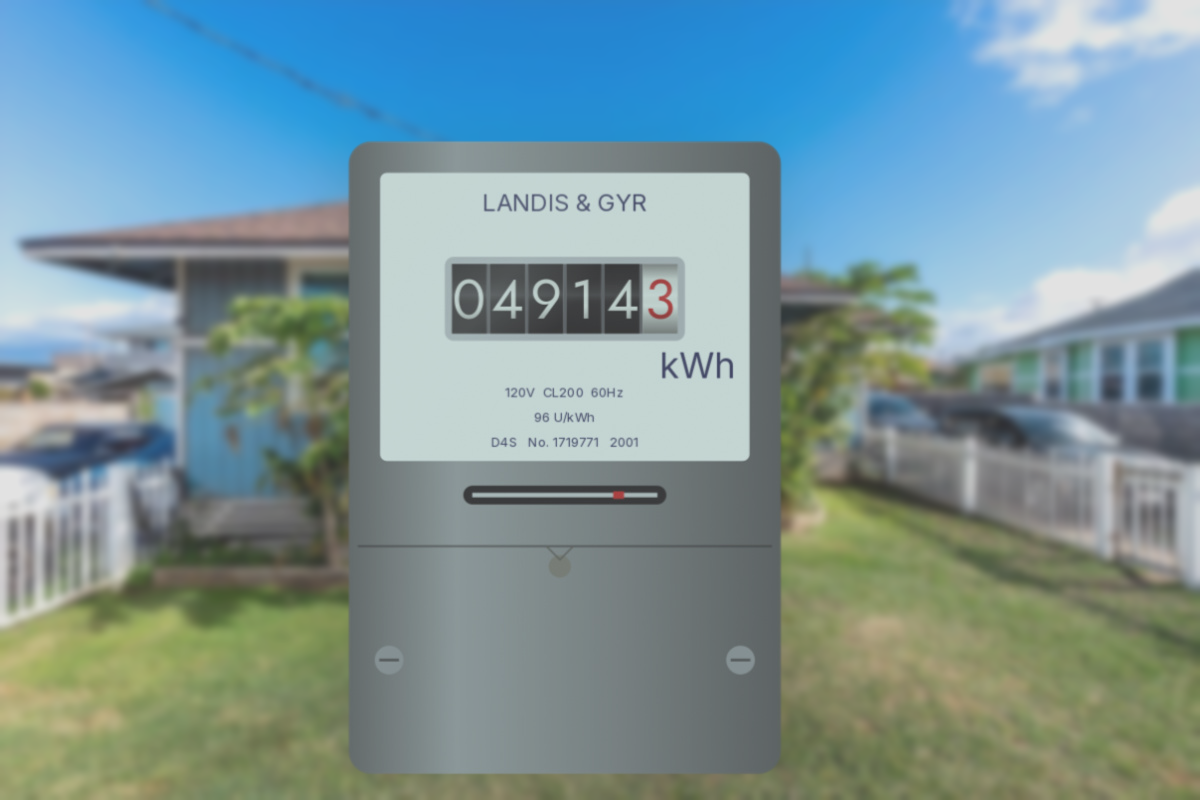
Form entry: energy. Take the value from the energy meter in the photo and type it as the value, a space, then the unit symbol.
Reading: 4914.3 kWh
